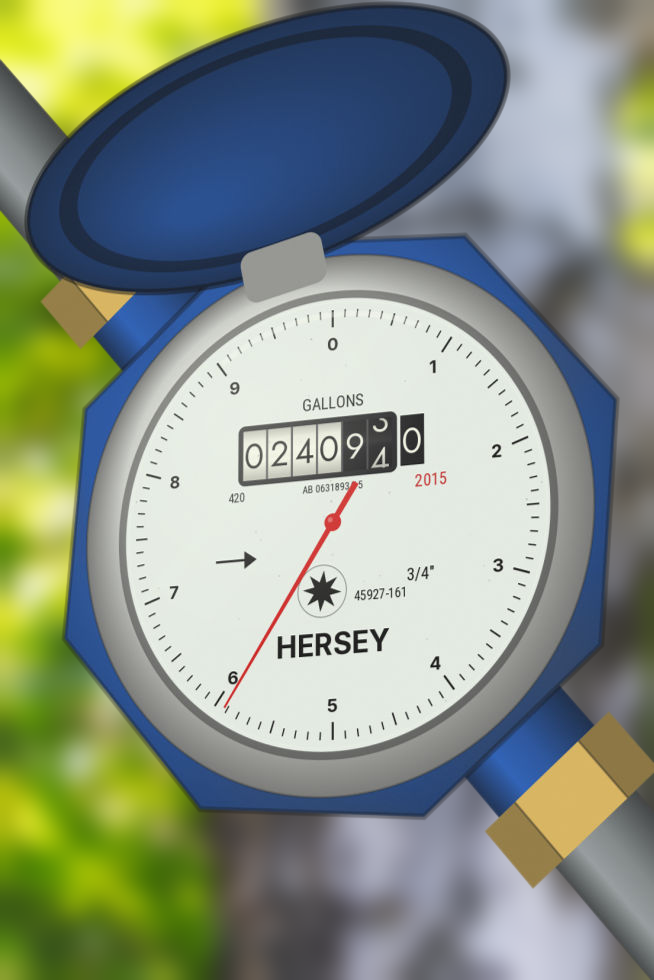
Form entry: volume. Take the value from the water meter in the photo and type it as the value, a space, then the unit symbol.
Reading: 240935.9 gal
